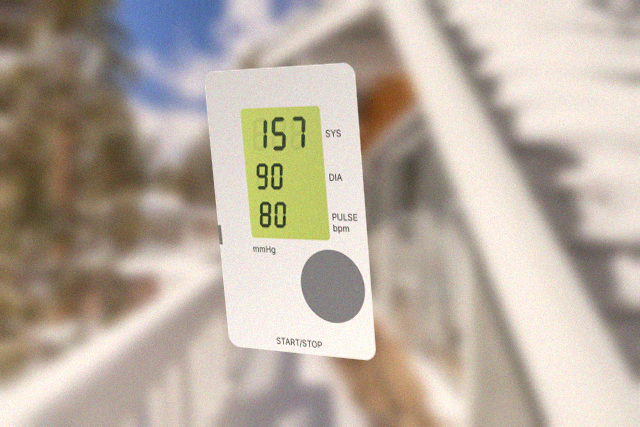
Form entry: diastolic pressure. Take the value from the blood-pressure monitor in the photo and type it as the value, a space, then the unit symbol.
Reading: 90 mmHg
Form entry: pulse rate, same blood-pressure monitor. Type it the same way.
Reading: 80 bpm
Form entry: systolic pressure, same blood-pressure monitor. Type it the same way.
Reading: 157 mmHg
